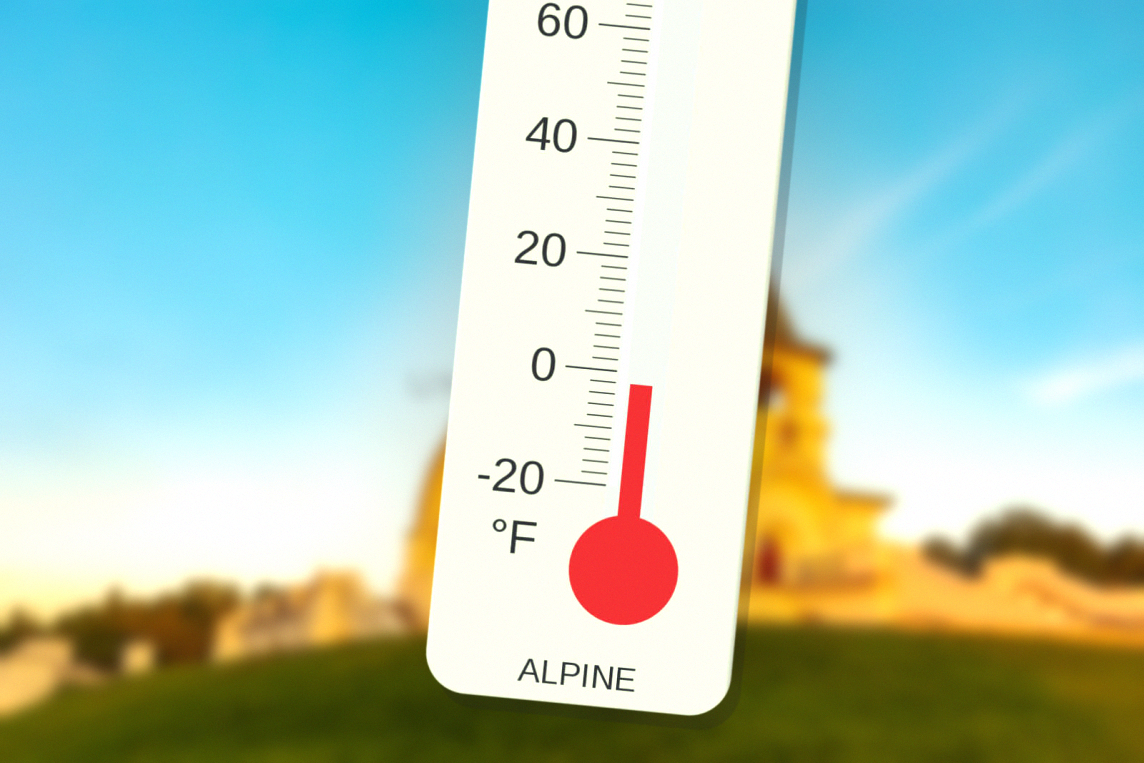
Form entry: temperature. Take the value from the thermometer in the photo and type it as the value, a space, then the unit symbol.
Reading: -2 °F
